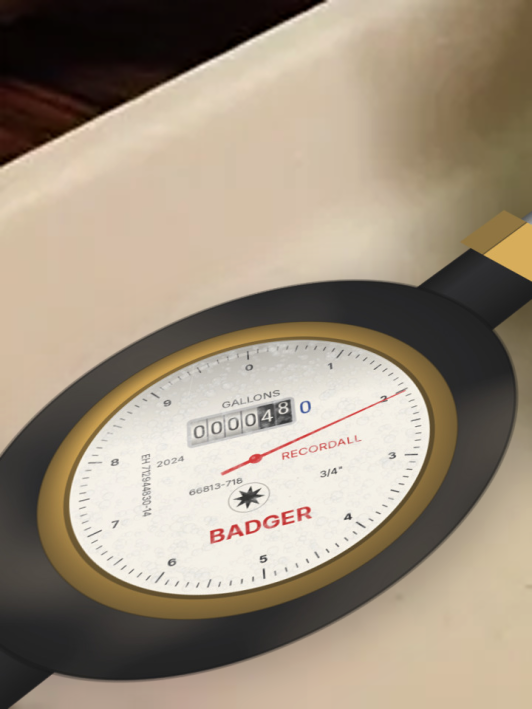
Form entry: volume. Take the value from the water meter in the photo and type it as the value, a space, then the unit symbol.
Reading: 482.0 gal
